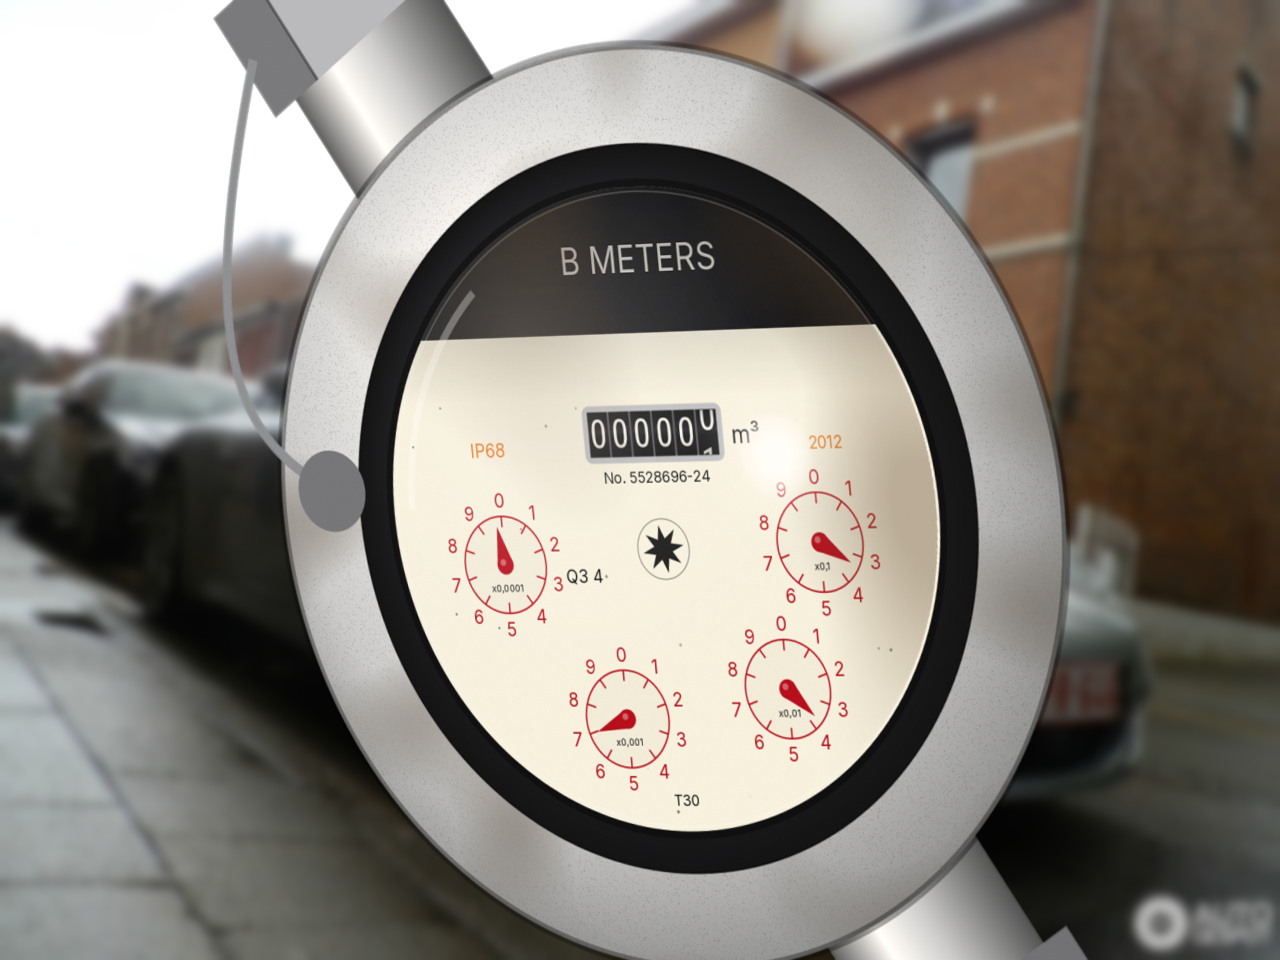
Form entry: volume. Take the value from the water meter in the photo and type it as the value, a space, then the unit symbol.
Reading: 0.3369 m³
